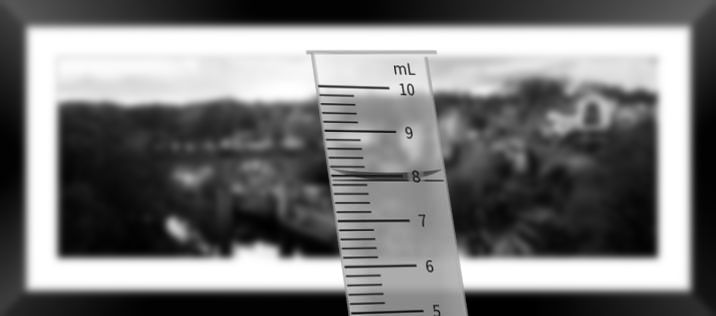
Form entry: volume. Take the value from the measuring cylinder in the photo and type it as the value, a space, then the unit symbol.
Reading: 7.9 mL
